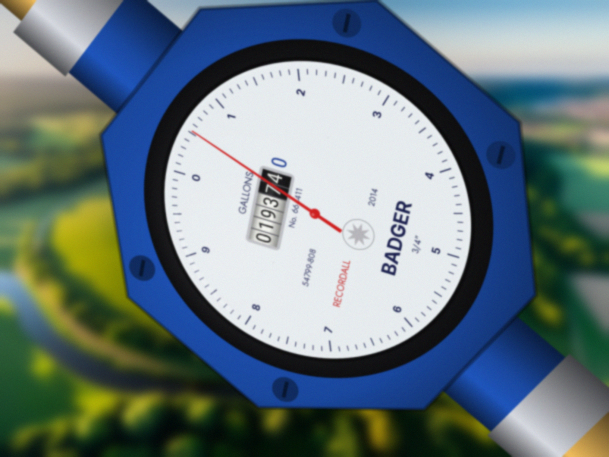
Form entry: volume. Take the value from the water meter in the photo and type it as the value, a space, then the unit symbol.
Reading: 193740.5 gal
